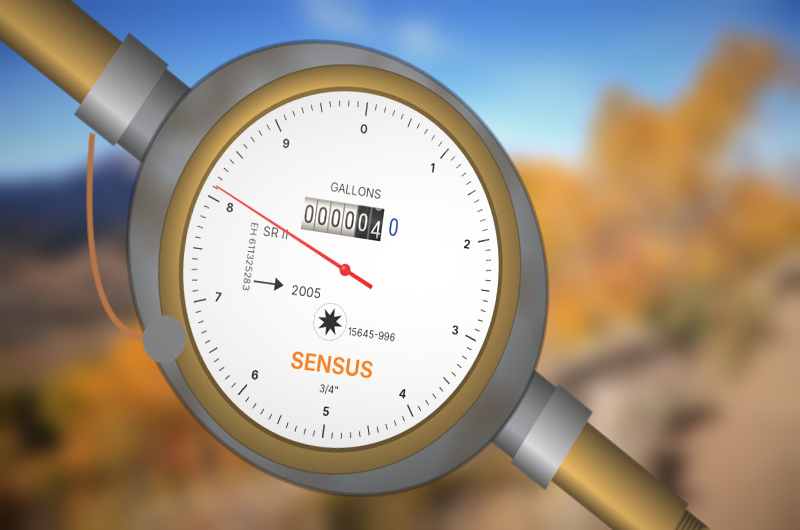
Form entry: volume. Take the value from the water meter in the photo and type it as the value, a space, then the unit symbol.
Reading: 38.1 gal
